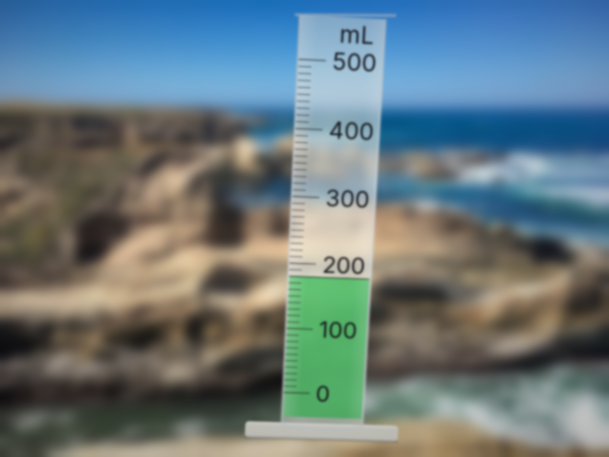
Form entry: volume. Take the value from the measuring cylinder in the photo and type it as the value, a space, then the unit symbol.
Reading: 180 mL
